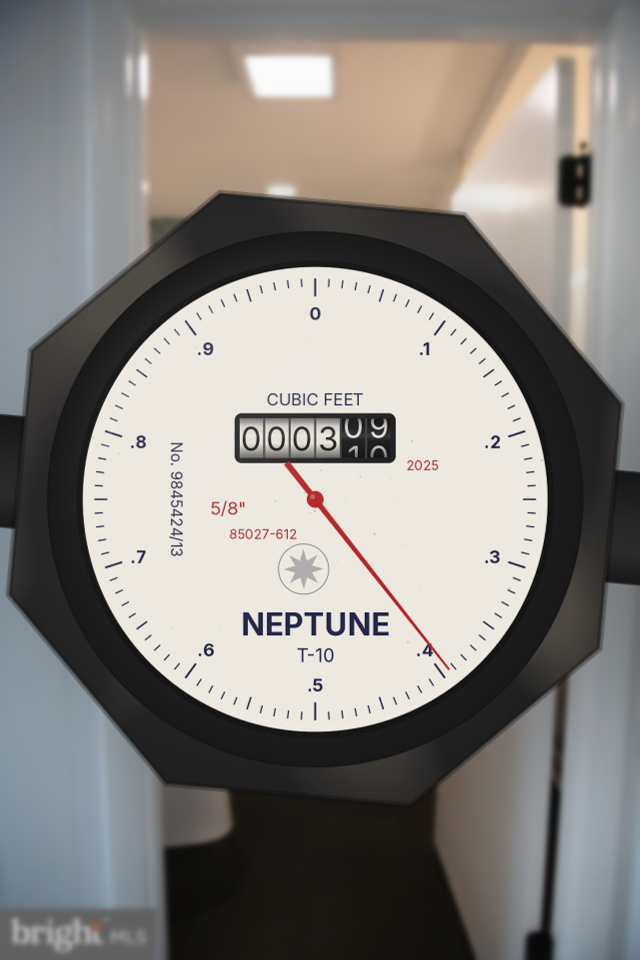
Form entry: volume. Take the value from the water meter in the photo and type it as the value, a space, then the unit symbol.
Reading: 309.39 ft³
